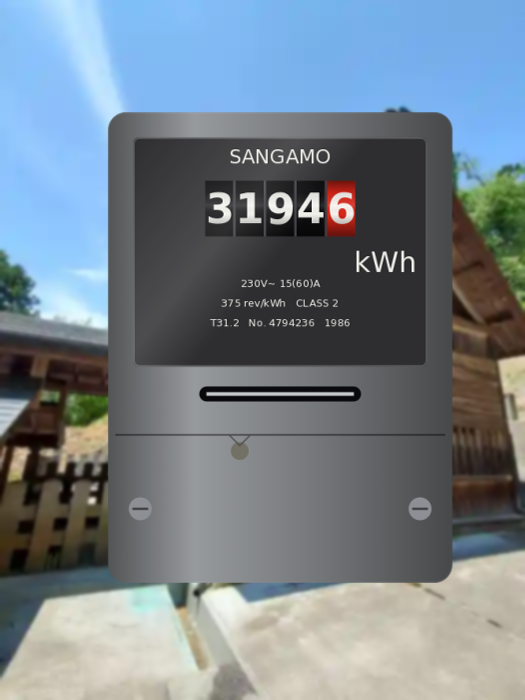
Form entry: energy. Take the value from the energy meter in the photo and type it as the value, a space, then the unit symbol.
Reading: 3194.6 kWh
